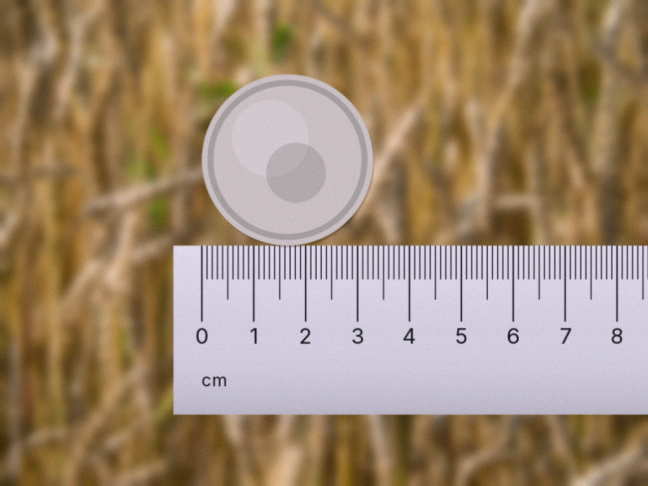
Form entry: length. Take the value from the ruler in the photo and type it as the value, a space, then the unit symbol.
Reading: 3.3 cm
